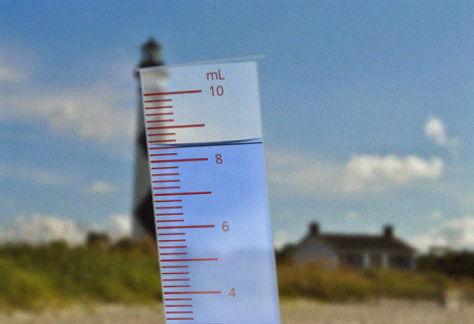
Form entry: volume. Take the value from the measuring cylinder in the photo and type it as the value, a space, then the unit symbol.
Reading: 8.4 mL
